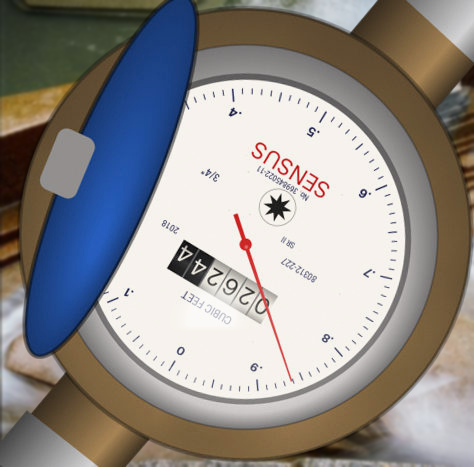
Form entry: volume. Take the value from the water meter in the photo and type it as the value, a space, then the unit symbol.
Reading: 26243.86 ft³
